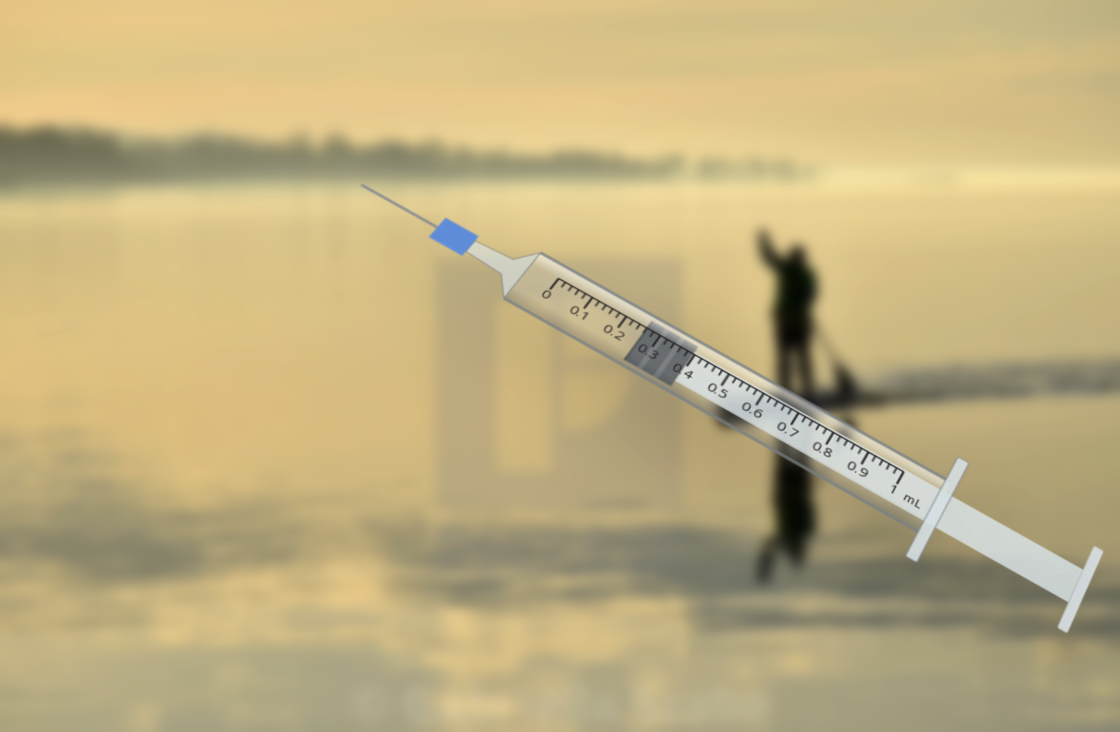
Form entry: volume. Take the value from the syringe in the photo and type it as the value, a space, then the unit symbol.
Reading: 0.26 mL
